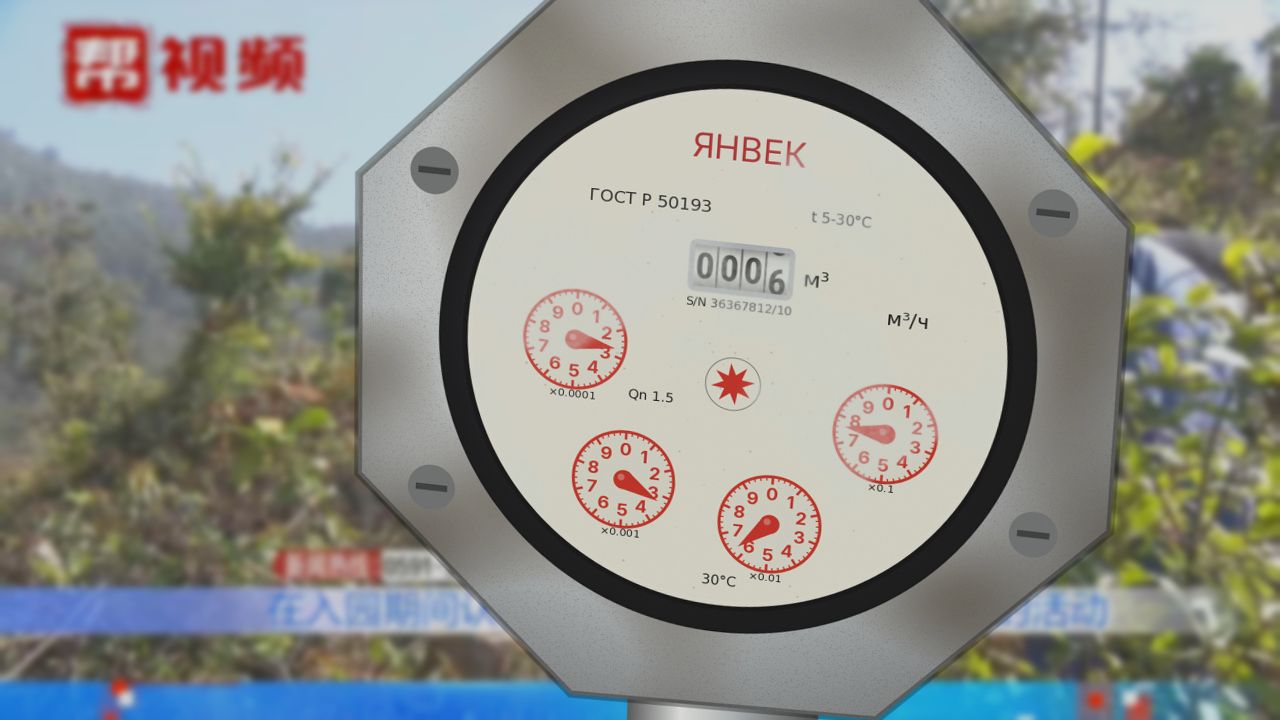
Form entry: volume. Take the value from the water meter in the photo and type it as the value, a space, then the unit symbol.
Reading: 5.7632 m³
